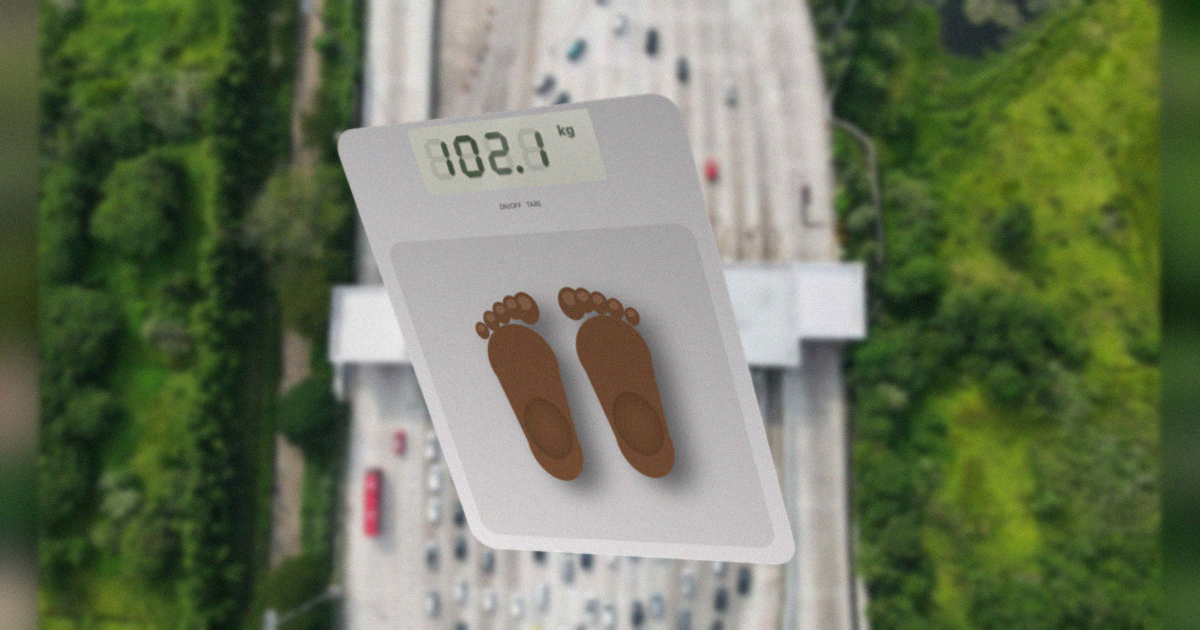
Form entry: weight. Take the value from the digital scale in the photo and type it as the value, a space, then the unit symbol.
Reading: 102.1 kg
